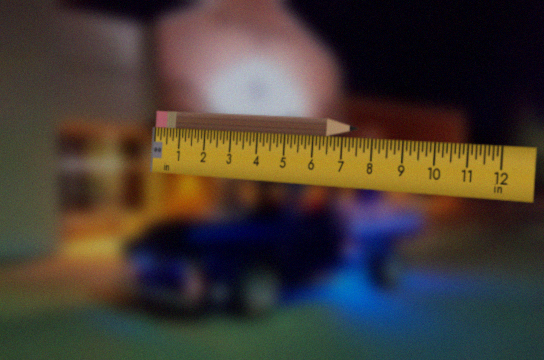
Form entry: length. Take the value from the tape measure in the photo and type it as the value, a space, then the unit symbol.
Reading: 7.5 in
